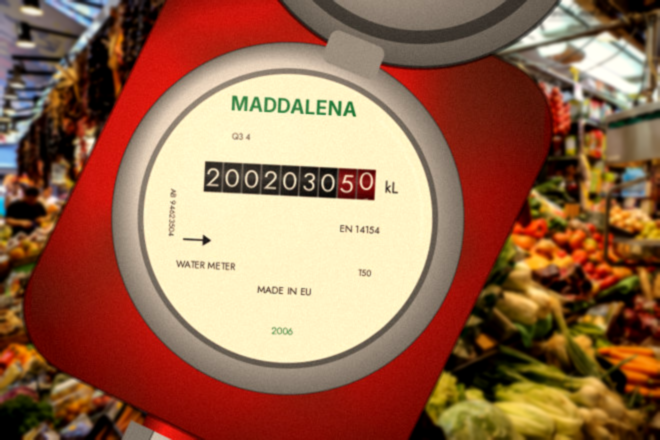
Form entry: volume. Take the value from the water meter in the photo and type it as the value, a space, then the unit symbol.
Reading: 2002030.50 kL
